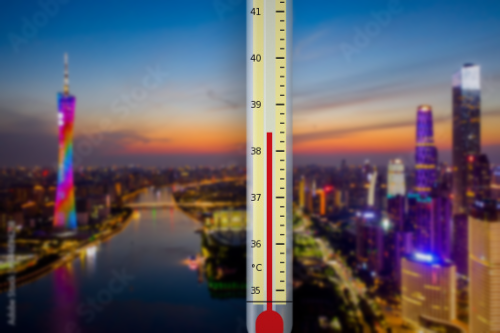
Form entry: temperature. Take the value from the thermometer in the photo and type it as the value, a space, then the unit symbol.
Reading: 38.4 °C
